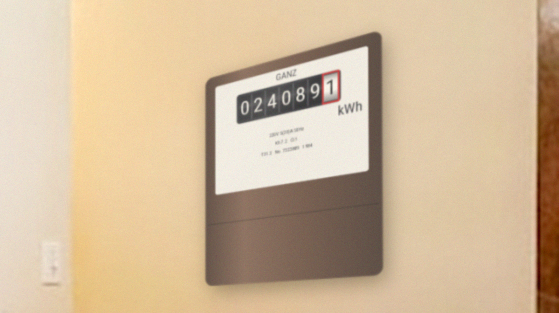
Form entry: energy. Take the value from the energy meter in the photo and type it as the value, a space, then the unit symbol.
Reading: 24089.1 kWh
